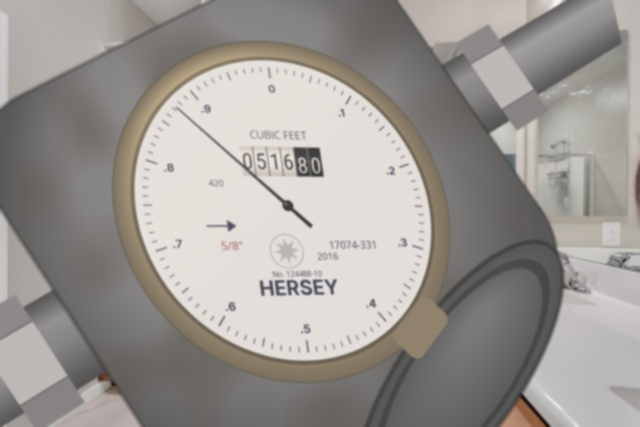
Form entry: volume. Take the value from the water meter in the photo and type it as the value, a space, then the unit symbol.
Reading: 51679.87 ft³
